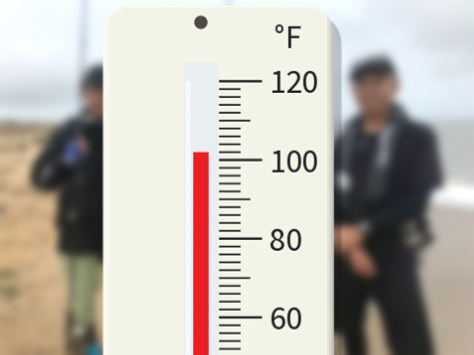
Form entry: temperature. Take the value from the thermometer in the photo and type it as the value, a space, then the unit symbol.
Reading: 102 °F
